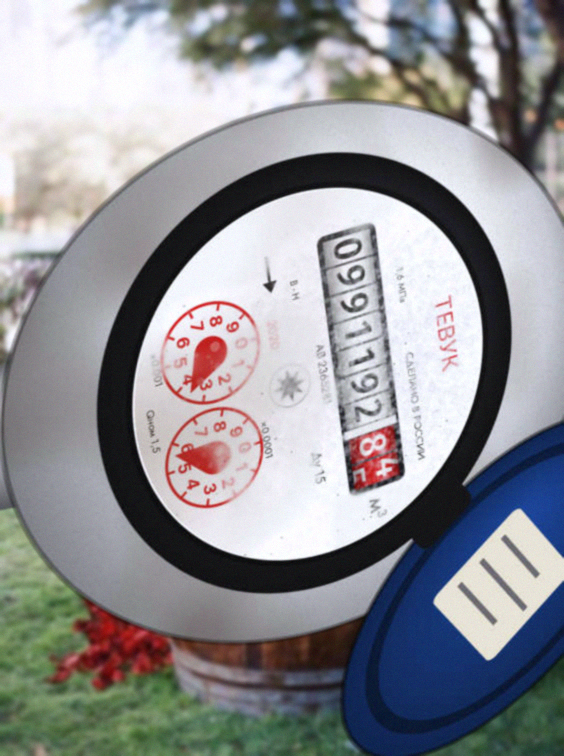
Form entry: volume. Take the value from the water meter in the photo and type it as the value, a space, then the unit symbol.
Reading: 991192.8435 m³
